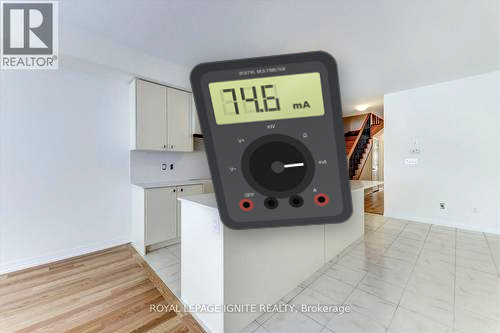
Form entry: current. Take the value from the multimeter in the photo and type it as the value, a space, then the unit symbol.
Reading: 74.6 mA
